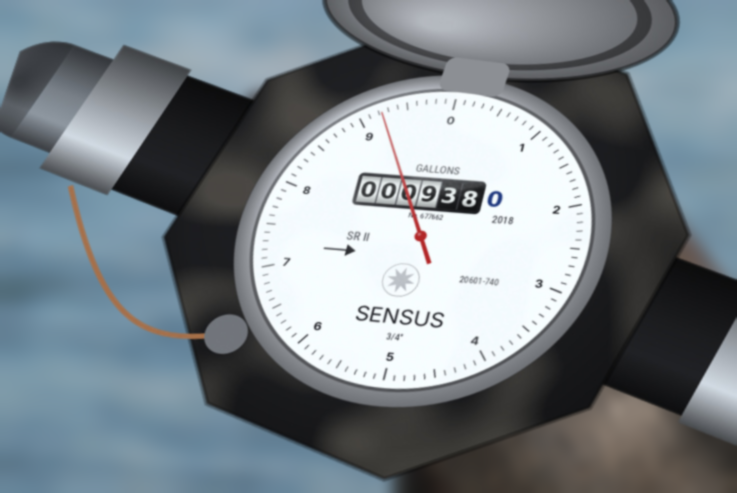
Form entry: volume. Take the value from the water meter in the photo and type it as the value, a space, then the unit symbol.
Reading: 9379.2 gal
